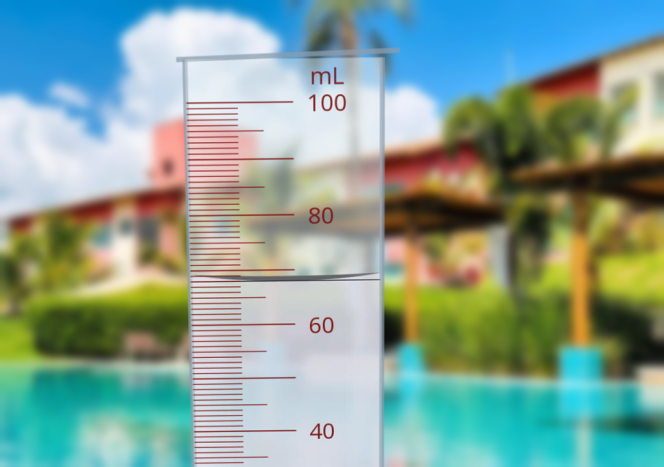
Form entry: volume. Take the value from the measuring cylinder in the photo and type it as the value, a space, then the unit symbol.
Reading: 68 mL
